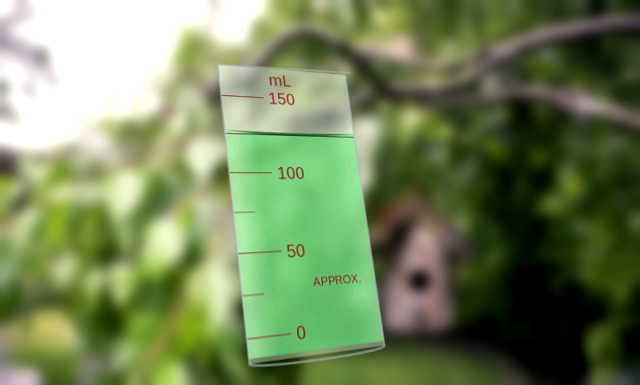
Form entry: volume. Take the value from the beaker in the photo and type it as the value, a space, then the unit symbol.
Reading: 125 mL
